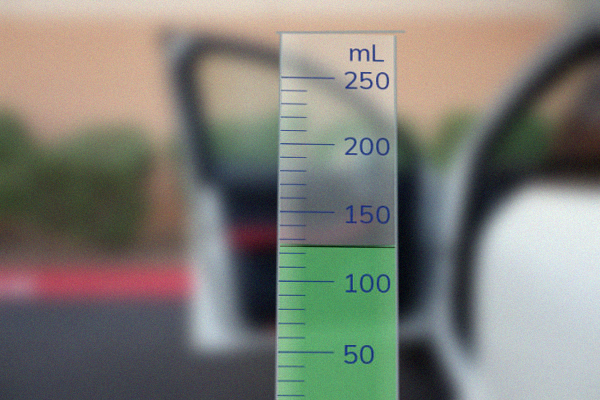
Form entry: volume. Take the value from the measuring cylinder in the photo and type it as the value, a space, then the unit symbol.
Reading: 125 mL
